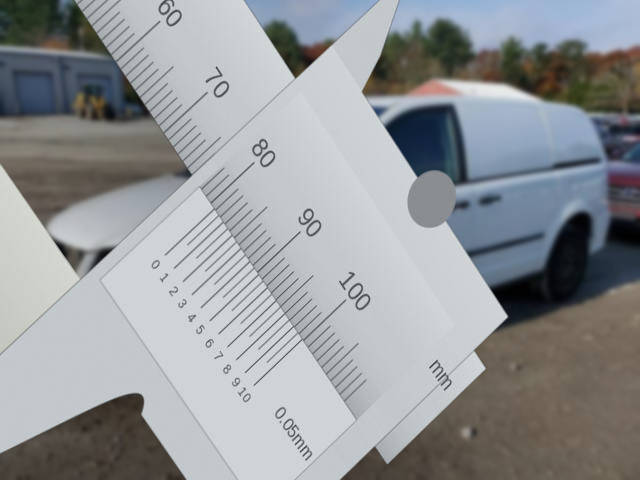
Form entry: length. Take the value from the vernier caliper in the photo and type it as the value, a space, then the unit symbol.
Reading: 80.8 mm
